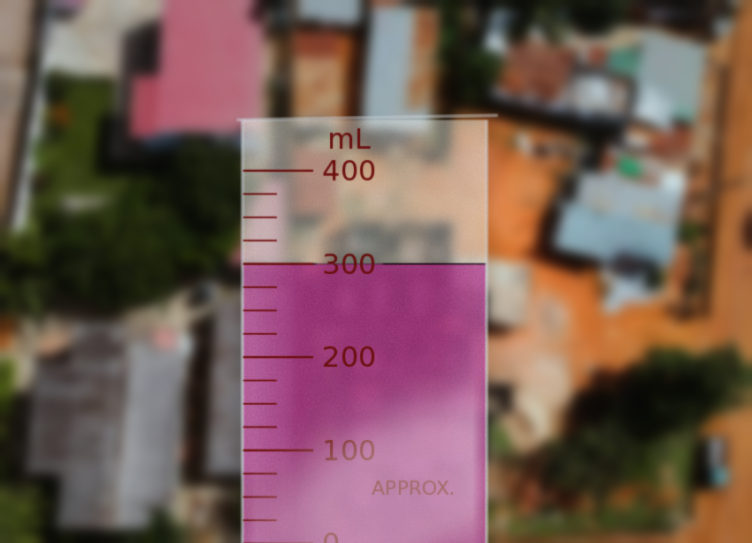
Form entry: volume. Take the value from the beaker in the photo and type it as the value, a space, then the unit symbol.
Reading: 300 mL
